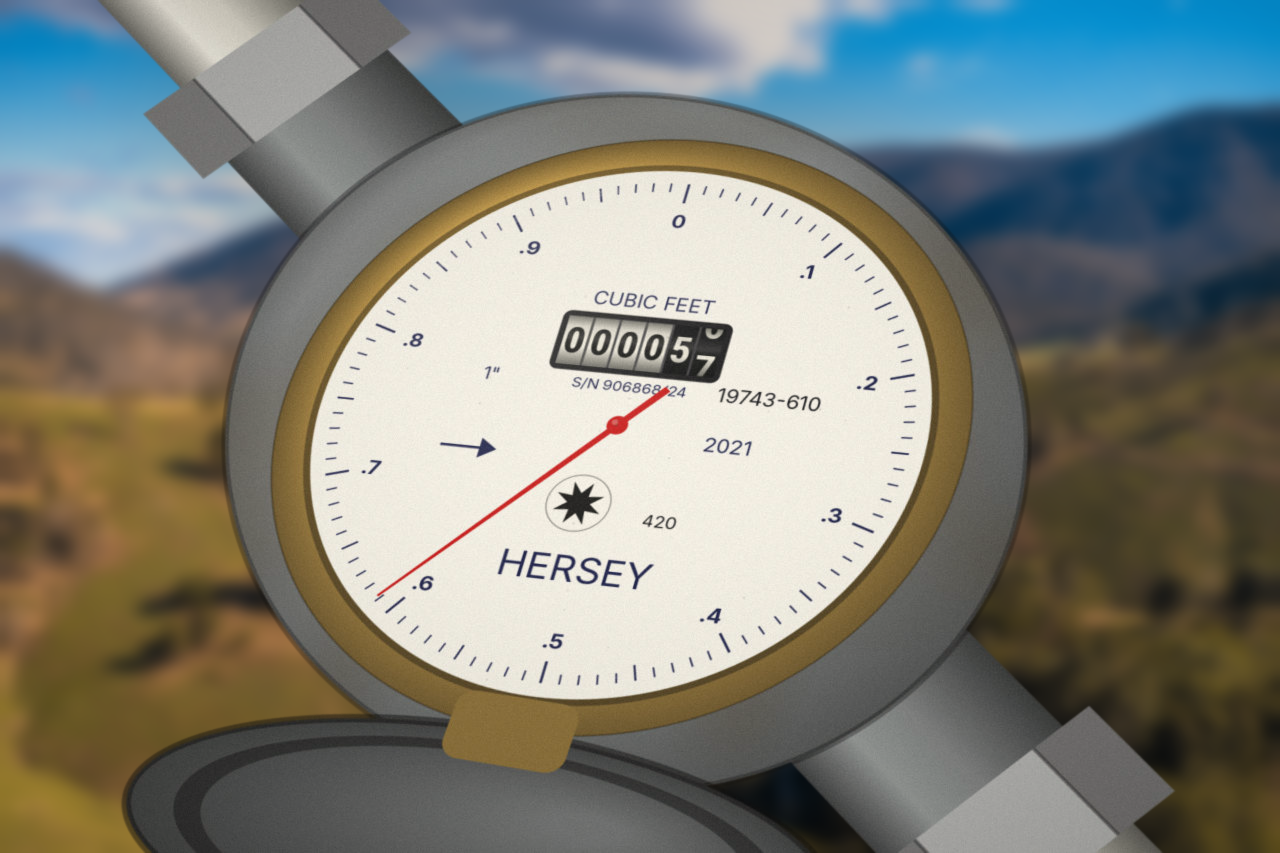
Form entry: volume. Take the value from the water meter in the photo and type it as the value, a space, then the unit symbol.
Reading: 56.61 ft³
